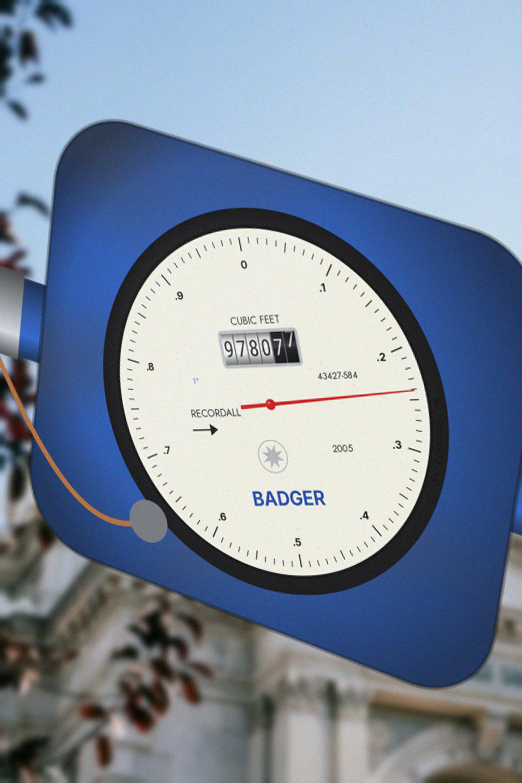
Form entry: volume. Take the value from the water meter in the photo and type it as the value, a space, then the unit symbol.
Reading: 978077.24 ft³
